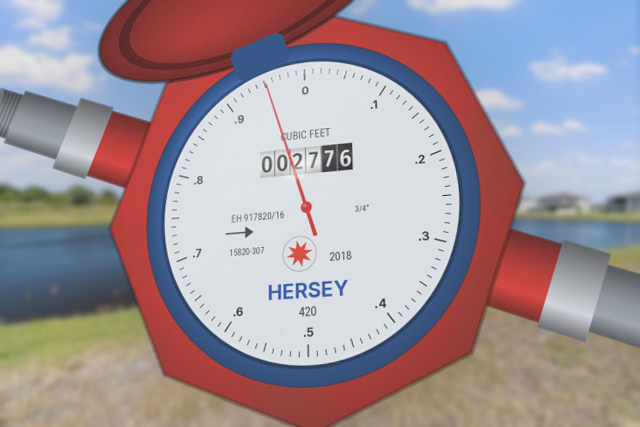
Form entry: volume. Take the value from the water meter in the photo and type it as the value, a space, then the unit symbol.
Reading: 2775.95 ft³
